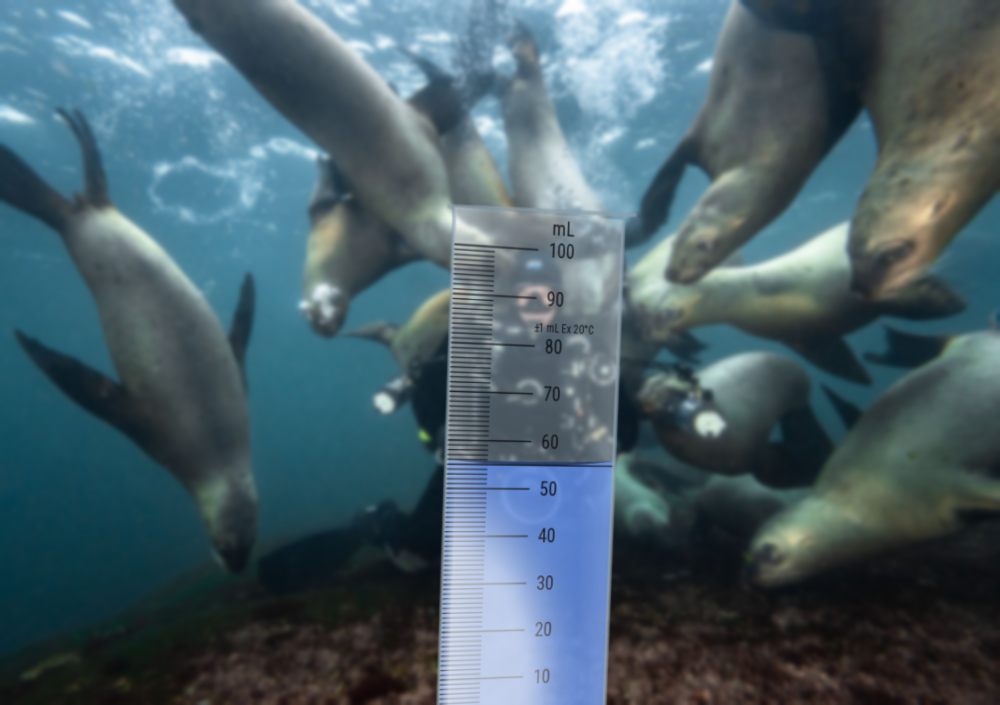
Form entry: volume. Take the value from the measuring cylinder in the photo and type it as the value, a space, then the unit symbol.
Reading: 55 mL
